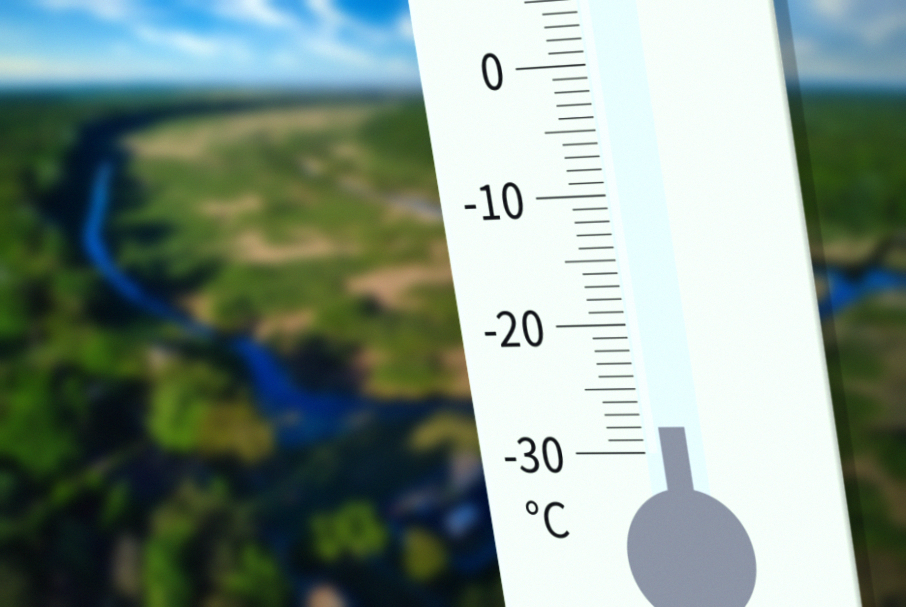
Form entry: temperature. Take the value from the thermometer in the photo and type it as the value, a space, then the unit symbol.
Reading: -28 °C
